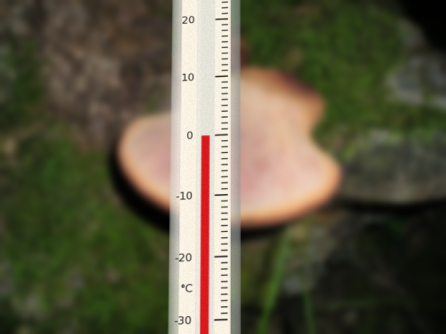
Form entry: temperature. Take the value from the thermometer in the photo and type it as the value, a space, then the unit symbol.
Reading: 0 °C
